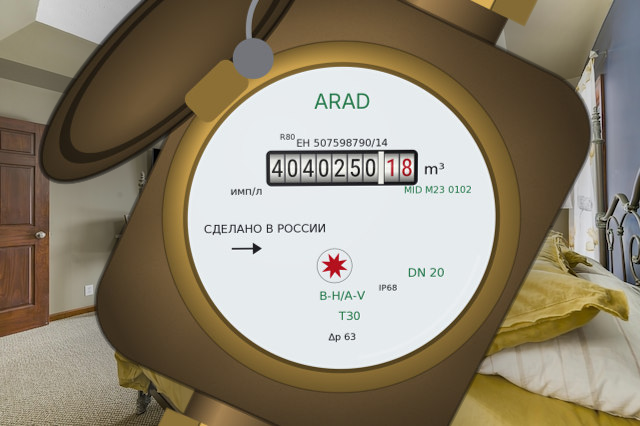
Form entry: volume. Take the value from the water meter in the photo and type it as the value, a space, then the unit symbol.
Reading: 4040250.18 m³
